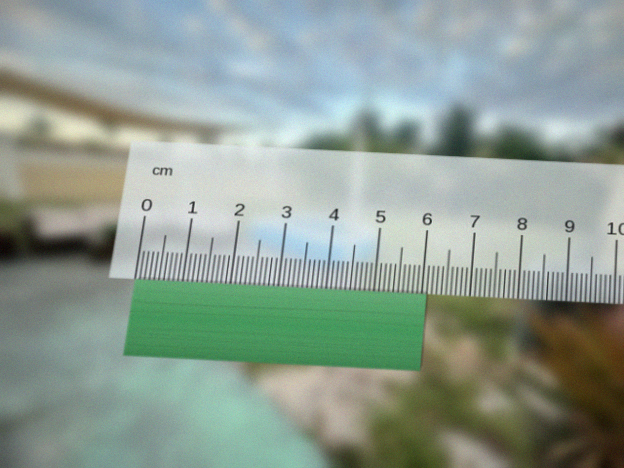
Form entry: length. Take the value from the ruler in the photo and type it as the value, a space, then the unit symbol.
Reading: 6.1 cm
